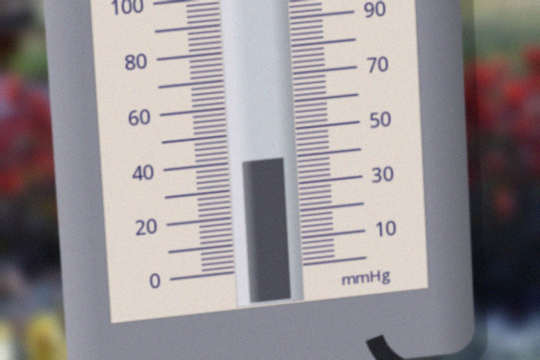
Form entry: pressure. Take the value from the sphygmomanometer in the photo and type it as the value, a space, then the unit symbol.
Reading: 40 mmHg
